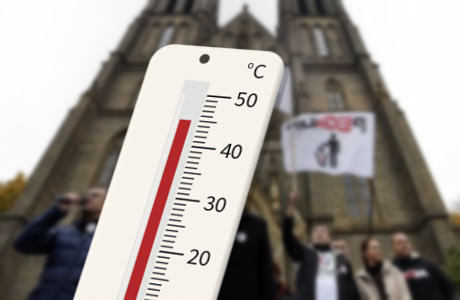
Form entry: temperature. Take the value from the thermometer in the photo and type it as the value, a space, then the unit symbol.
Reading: 45 °C
